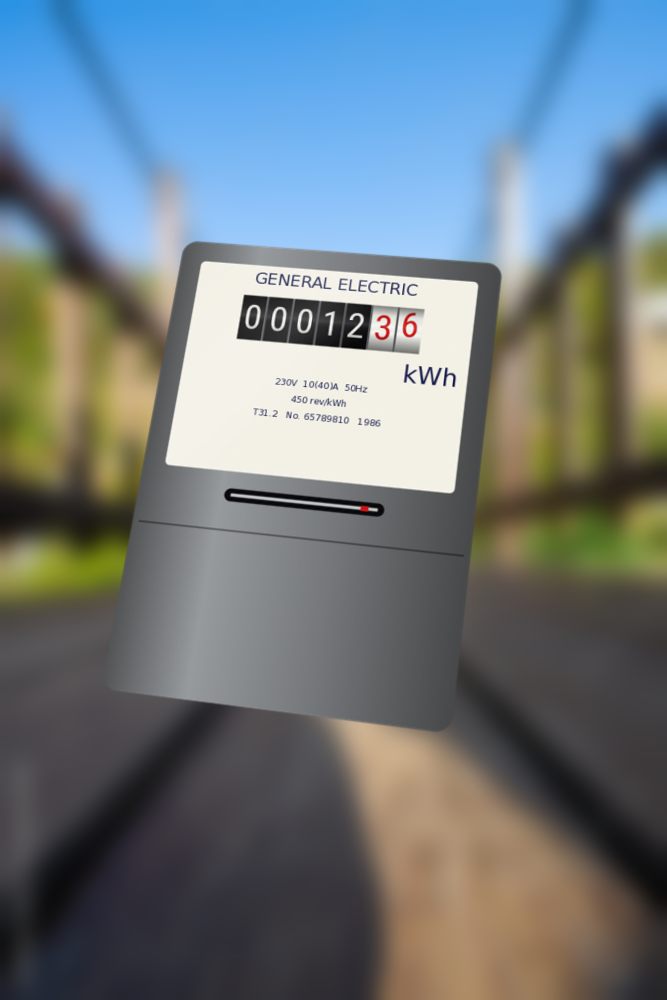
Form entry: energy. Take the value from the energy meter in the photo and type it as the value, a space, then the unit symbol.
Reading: 12.36 kWh
